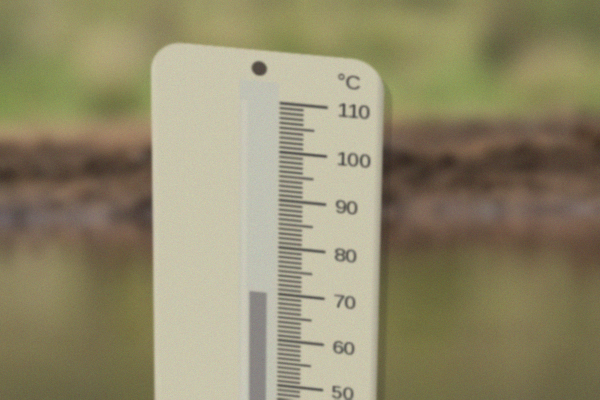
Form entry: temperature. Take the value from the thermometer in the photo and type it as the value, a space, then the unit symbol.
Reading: 70 °C
